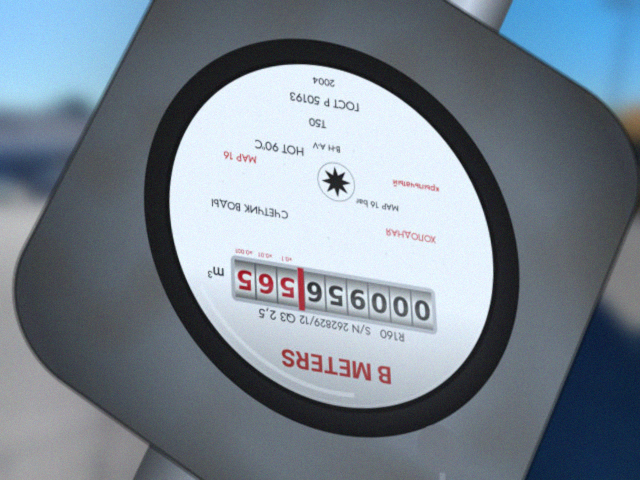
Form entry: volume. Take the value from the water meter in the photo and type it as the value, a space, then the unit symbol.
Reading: 956.565 m³
